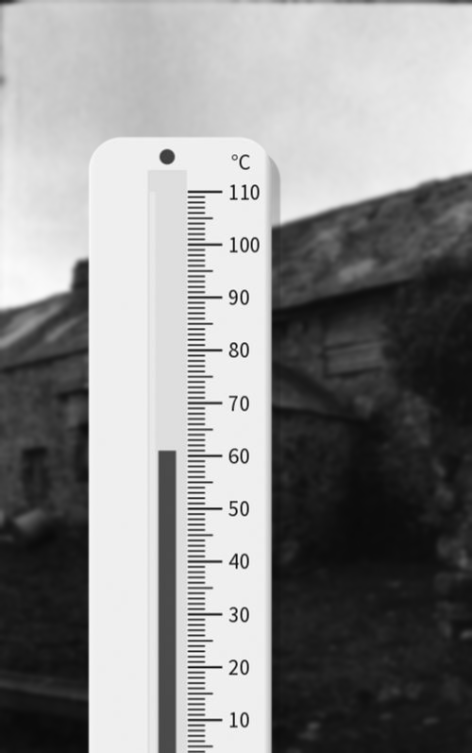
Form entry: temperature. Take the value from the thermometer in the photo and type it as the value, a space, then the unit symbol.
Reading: 61 °C
